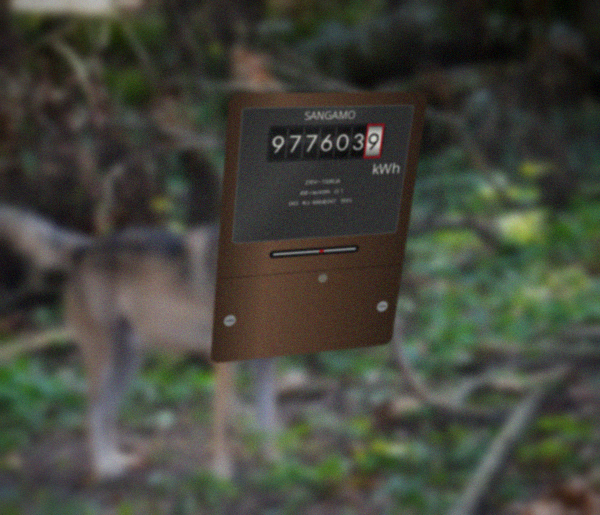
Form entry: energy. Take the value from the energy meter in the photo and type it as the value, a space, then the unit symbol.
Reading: 977603.9 kWh
